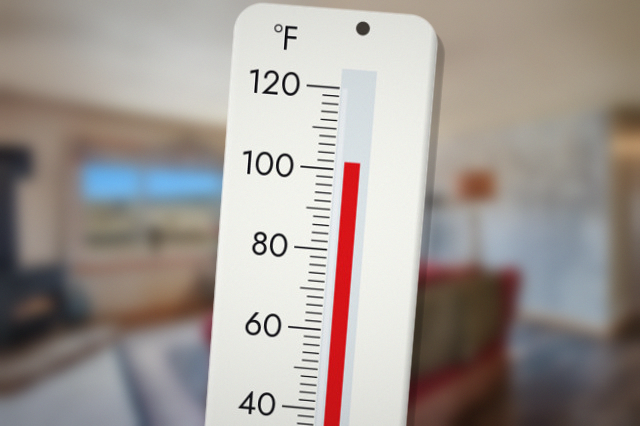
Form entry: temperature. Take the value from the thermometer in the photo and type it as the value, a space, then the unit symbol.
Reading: 102 °F
